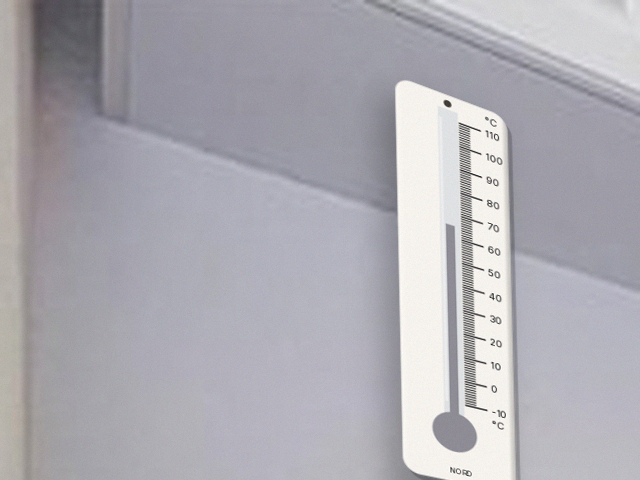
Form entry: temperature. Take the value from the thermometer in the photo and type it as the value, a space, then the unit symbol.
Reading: 65 °C
